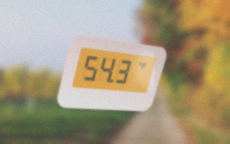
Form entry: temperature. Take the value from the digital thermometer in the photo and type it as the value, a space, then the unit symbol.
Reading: 54.3 °F
